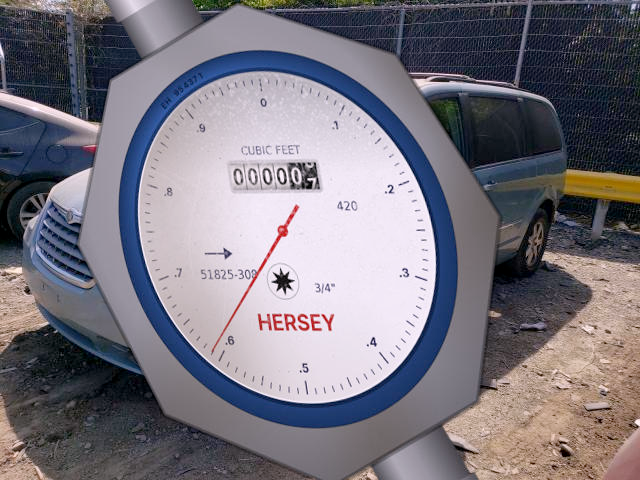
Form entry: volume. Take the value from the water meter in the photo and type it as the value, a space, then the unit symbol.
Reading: 6.61 ft³
